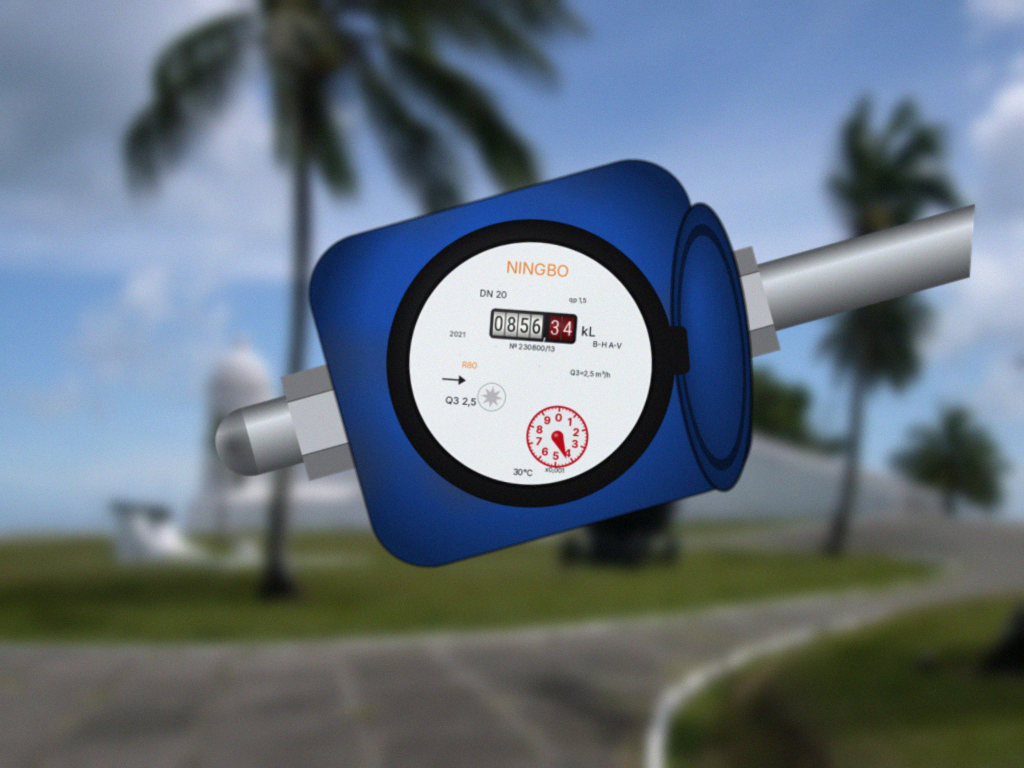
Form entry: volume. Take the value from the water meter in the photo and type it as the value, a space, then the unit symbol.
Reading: 856.344 kL
